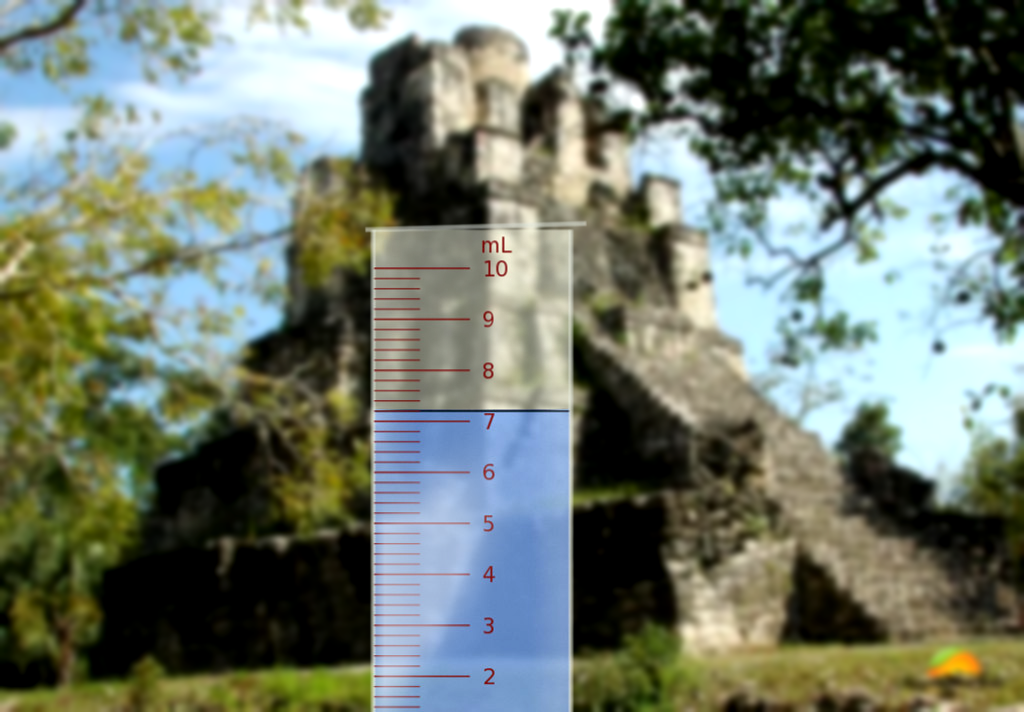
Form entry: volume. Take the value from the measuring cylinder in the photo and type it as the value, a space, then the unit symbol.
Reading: 7.2 mL
